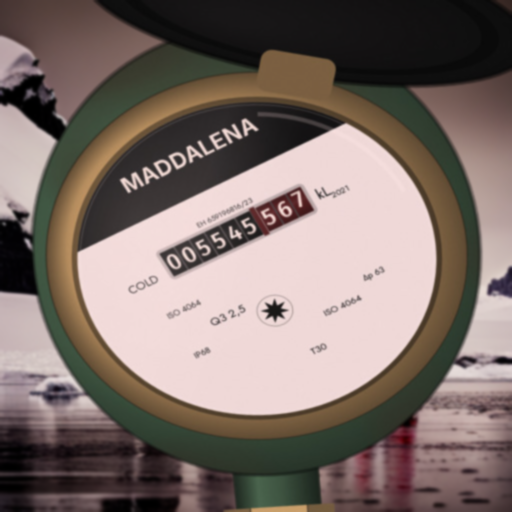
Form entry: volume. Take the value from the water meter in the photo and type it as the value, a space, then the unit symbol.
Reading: 5545.567 kL
